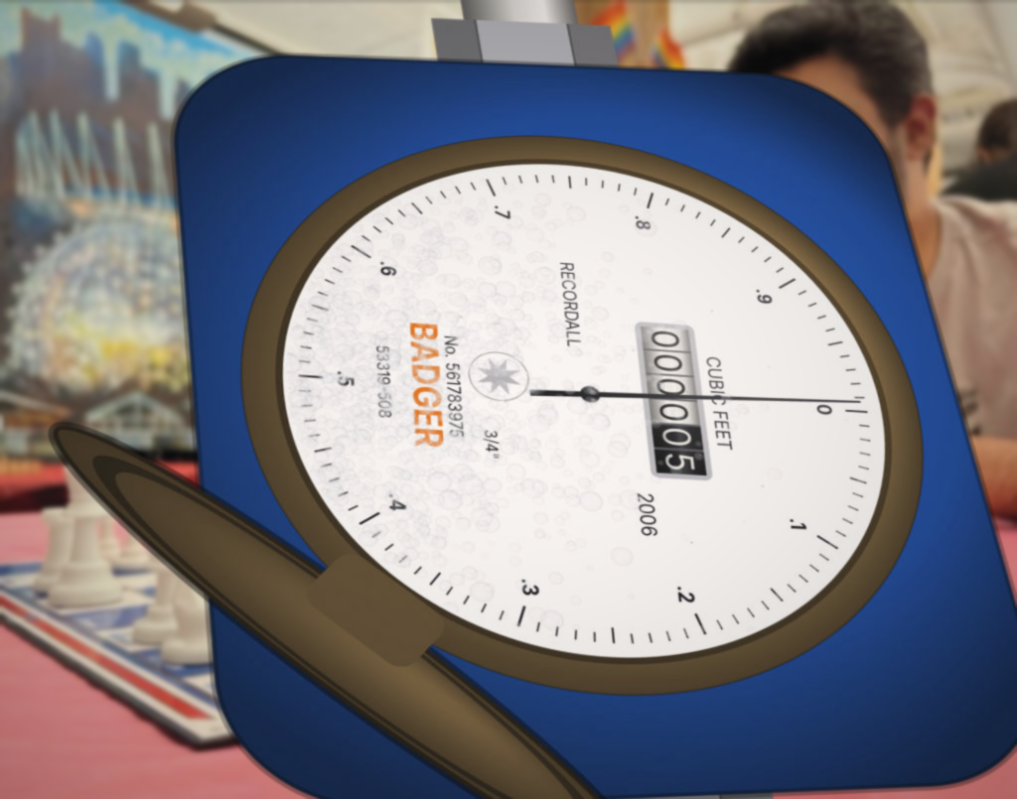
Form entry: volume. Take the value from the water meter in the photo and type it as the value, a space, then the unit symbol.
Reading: 4.99 ft³
